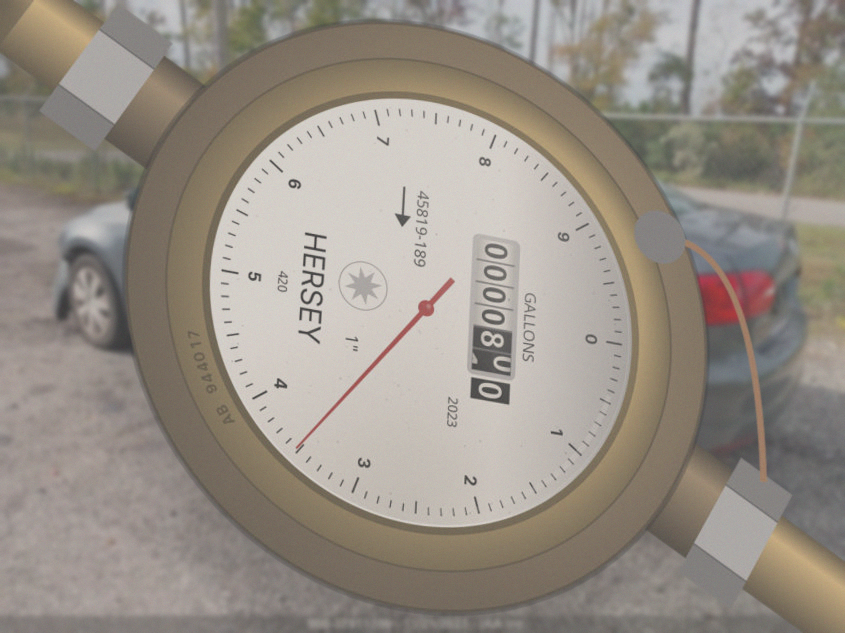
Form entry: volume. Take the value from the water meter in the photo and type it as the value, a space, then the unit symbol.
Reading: 803.5 gal
